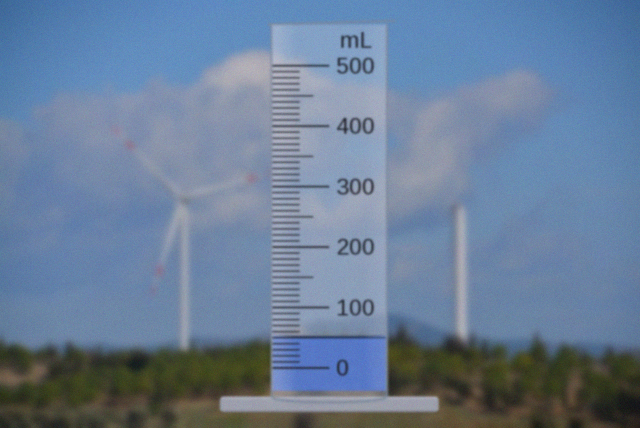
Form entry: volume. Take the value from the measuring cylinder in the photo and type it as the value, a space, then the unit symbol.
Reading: 50 mL
